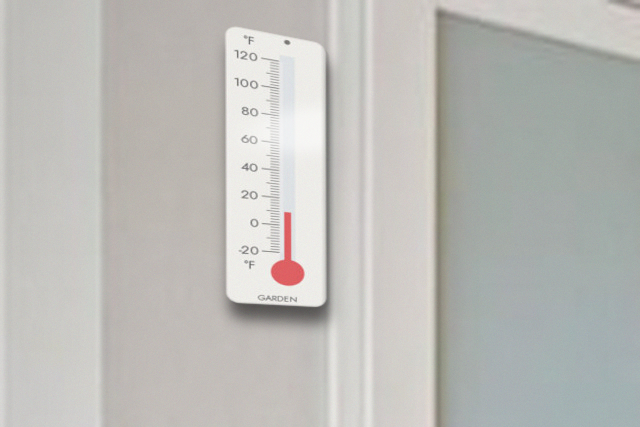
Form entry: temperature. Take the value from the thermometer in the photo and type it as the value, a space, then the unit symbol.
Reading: 10 °F
